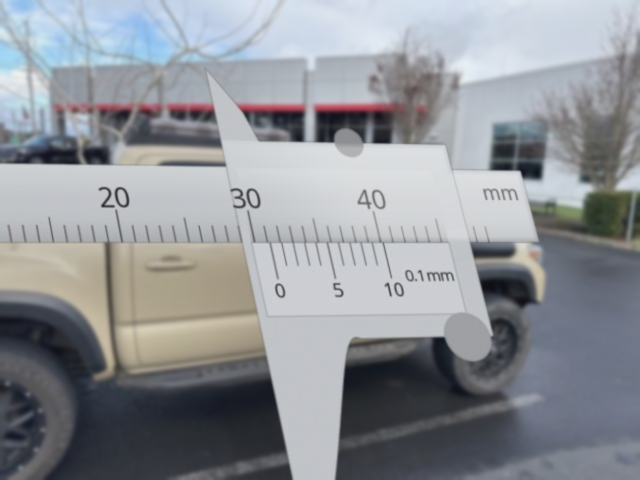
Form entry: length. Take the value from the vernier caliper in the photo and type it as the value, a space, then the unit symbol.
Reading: 31.2 mm
